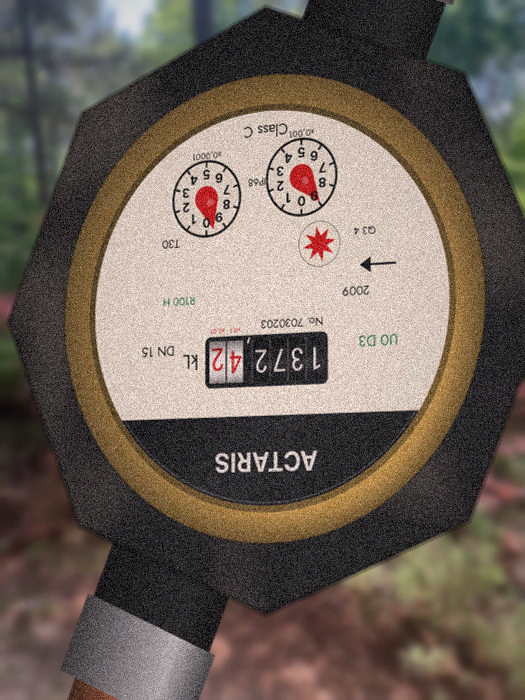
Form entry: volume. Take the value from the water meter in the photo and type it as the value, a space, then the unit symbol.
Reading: 1372.4189 kL
